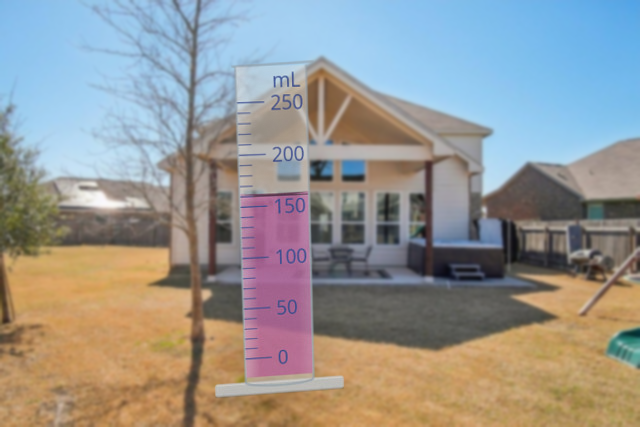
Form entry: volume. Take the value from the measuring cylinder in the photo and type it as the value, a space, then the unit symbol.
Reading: 160 mL
